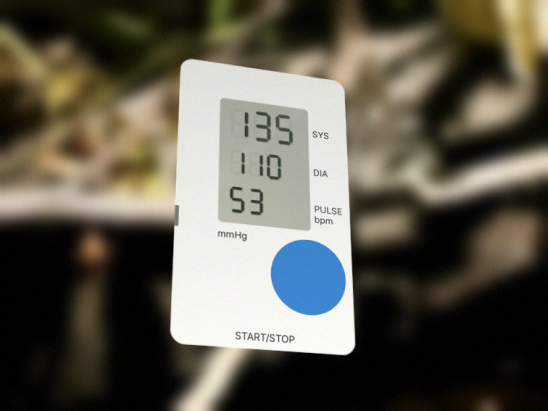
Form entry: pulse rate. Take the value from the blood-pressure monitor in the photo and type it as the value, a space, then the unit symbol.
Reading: 53 bpm
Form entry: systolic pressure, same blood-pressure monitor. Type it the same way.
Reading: 135 mmHg
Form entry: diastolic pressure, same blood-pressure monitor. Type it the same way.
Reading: 110 mmHg
